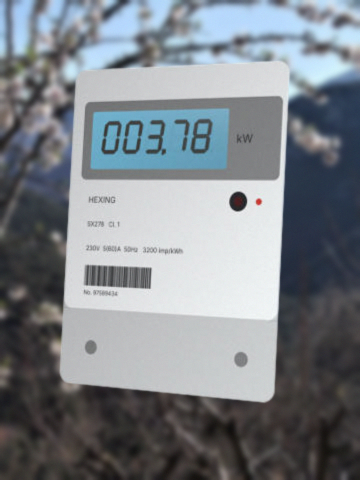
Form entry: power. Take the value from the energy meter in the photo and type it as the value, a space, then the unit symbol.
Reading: 3.78 kW
